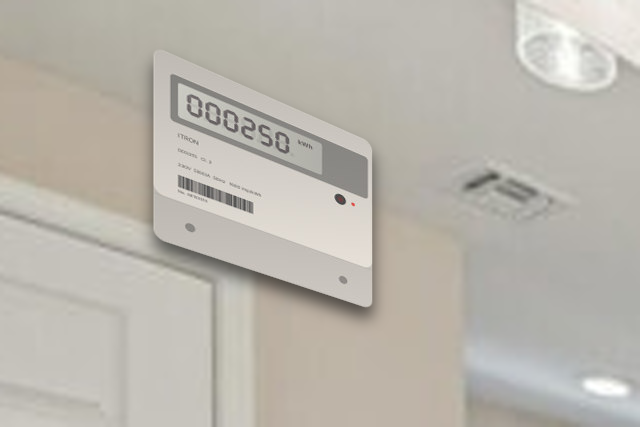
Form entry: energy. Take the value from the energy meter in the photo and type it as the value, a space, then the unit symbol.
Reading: 250 kWh
